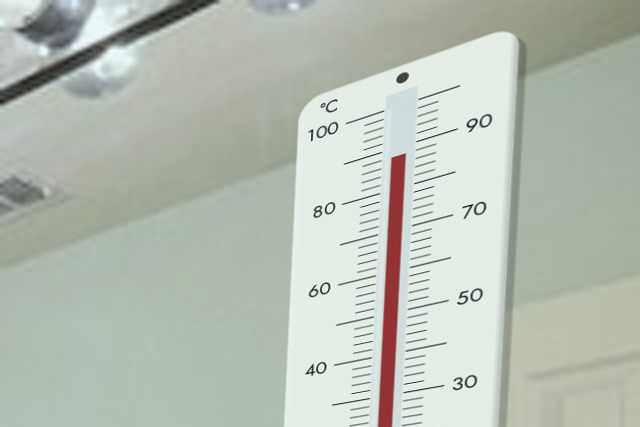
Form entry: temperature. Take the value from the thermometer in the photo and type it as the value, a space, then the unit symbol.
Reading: 88 °C
